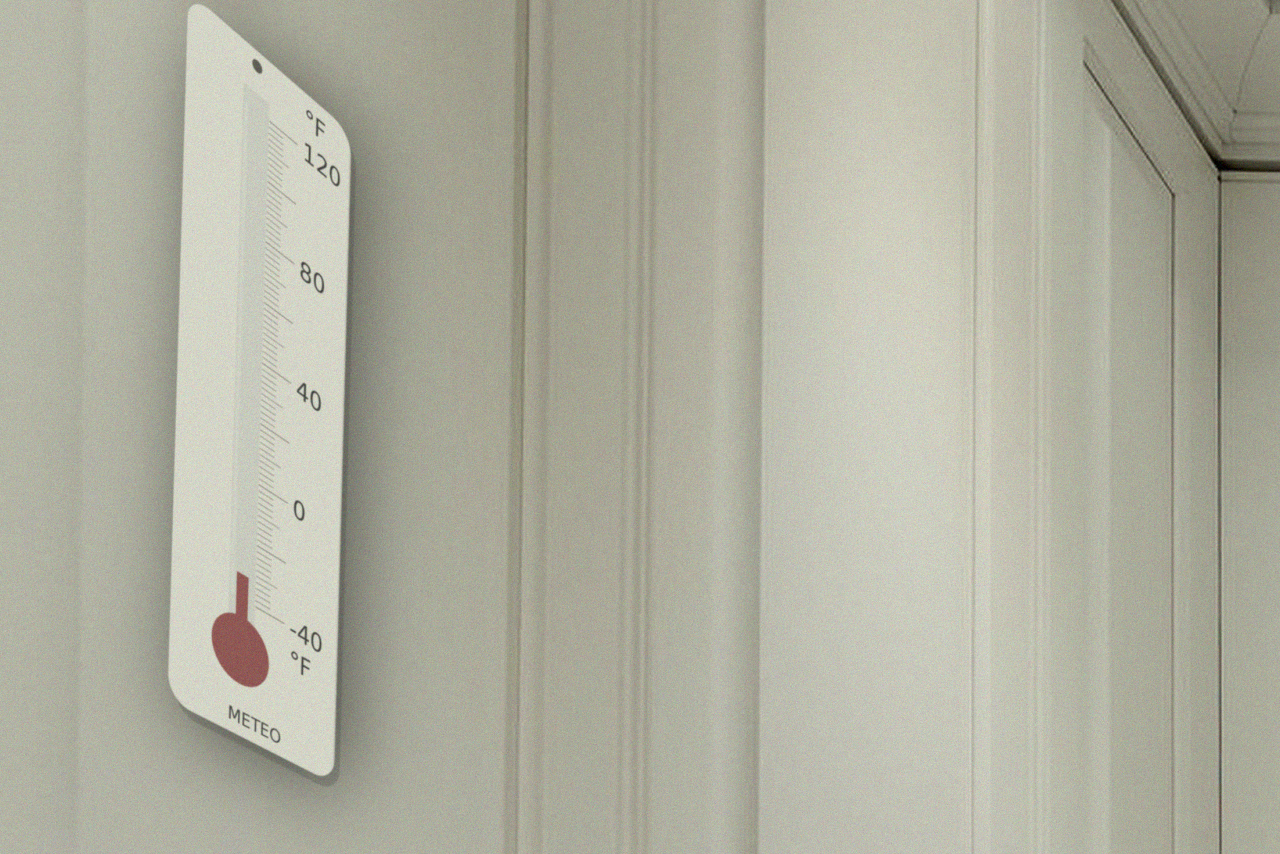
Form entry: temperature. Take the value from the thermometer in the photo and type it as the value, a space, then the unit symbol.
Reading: -32 °F
